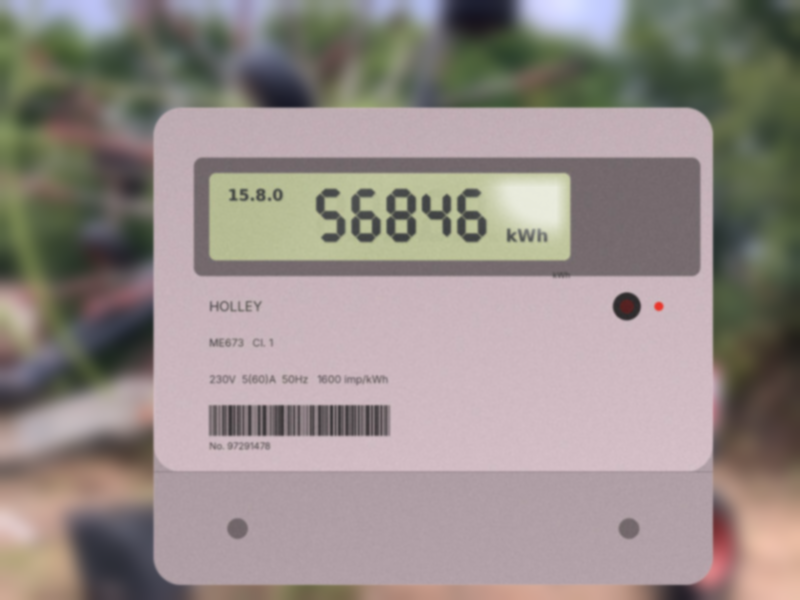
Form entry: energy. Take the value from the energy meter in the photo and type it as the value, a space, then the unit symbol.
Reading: 56846 kWh
